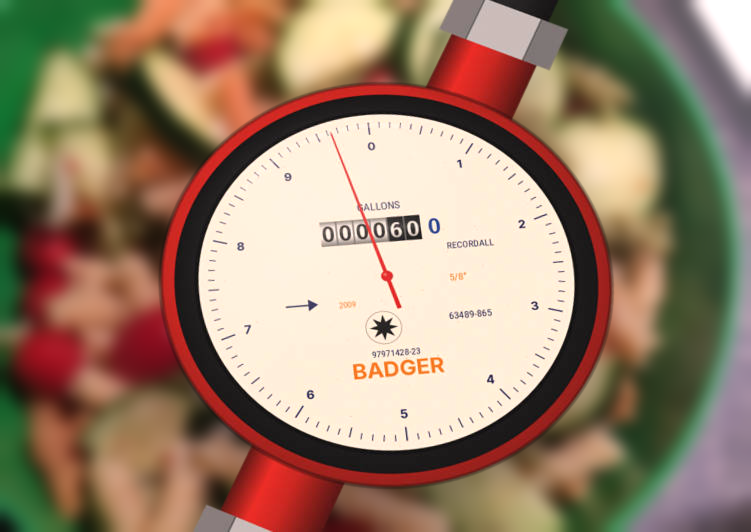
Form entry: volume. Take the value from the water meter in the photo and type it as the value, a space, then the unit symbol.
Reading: 599.6 gal
